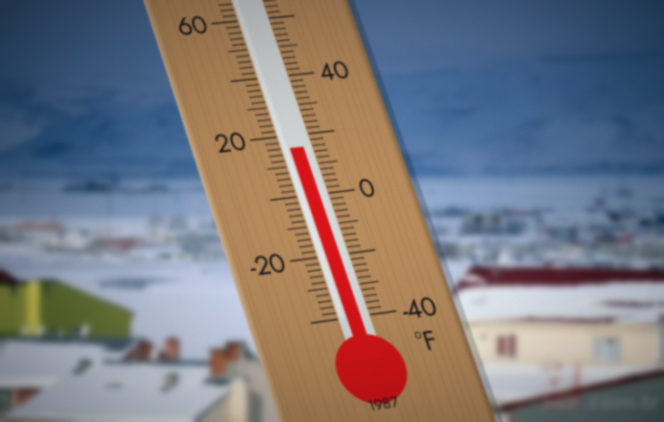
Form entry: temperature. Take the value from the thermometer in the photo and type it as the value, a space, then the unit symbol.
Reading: 16 °F
